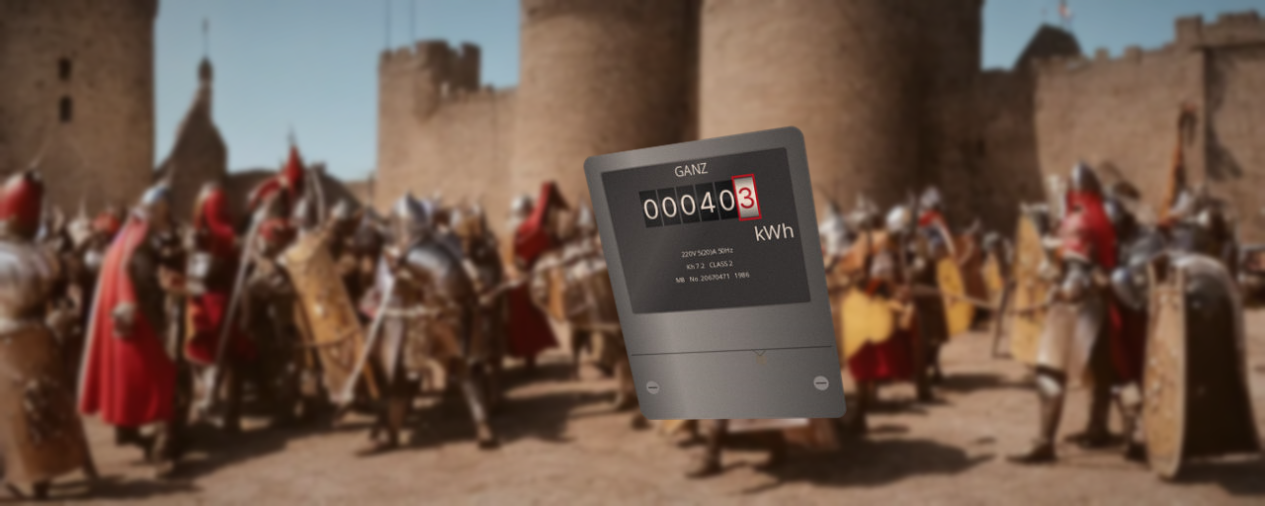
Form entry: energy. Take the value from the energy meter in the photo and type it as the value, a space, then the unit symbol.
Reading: 40.3 kWh
